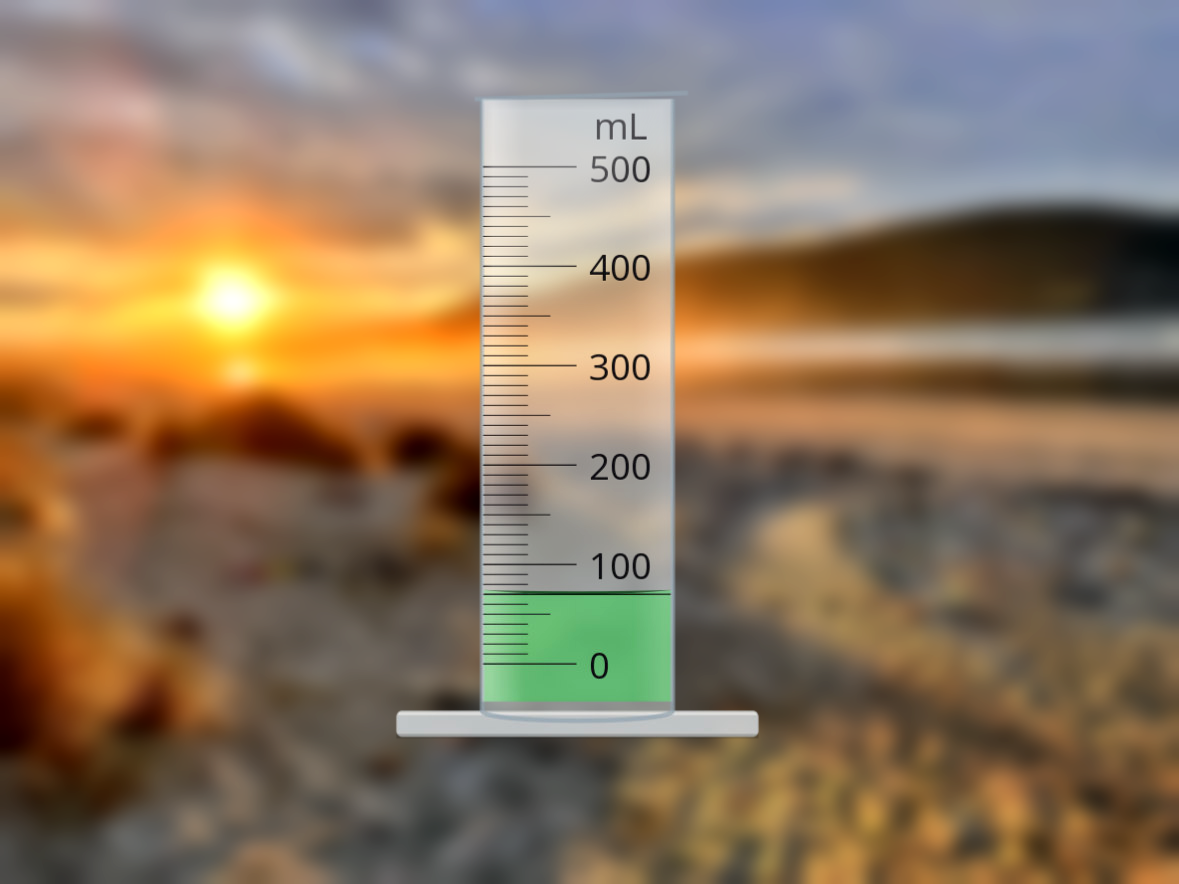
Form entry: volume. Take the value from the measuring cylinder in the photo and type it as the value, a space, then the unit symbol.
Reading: 70 mL
